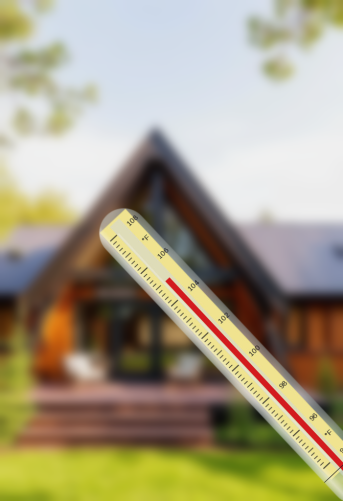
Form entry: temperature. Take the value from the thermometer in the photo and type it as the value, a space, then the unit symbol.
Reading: 105 °F
